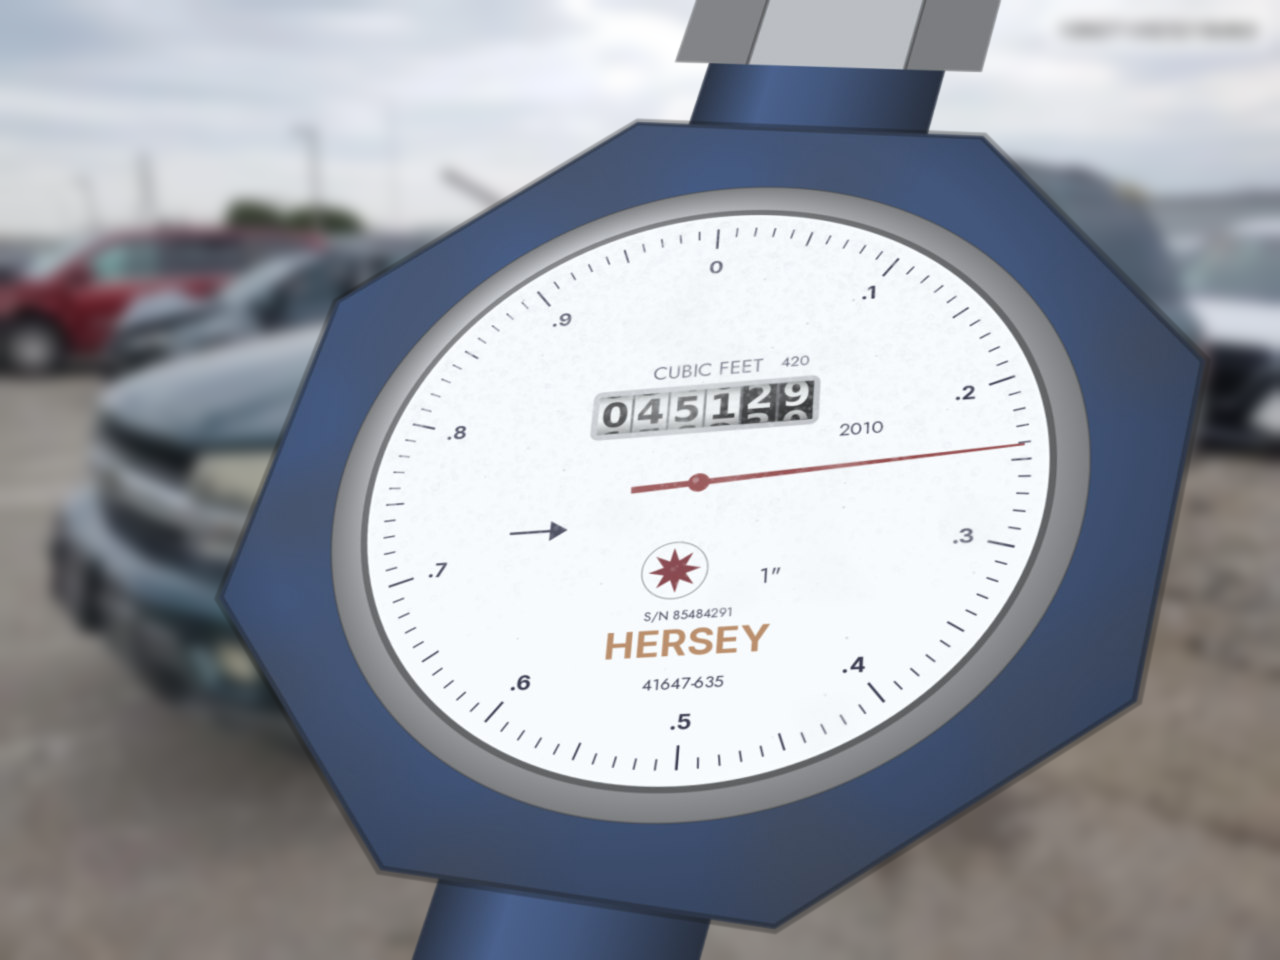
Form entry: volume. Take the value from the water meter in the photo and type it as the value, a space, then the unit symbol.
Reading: 45129.24 ft³
